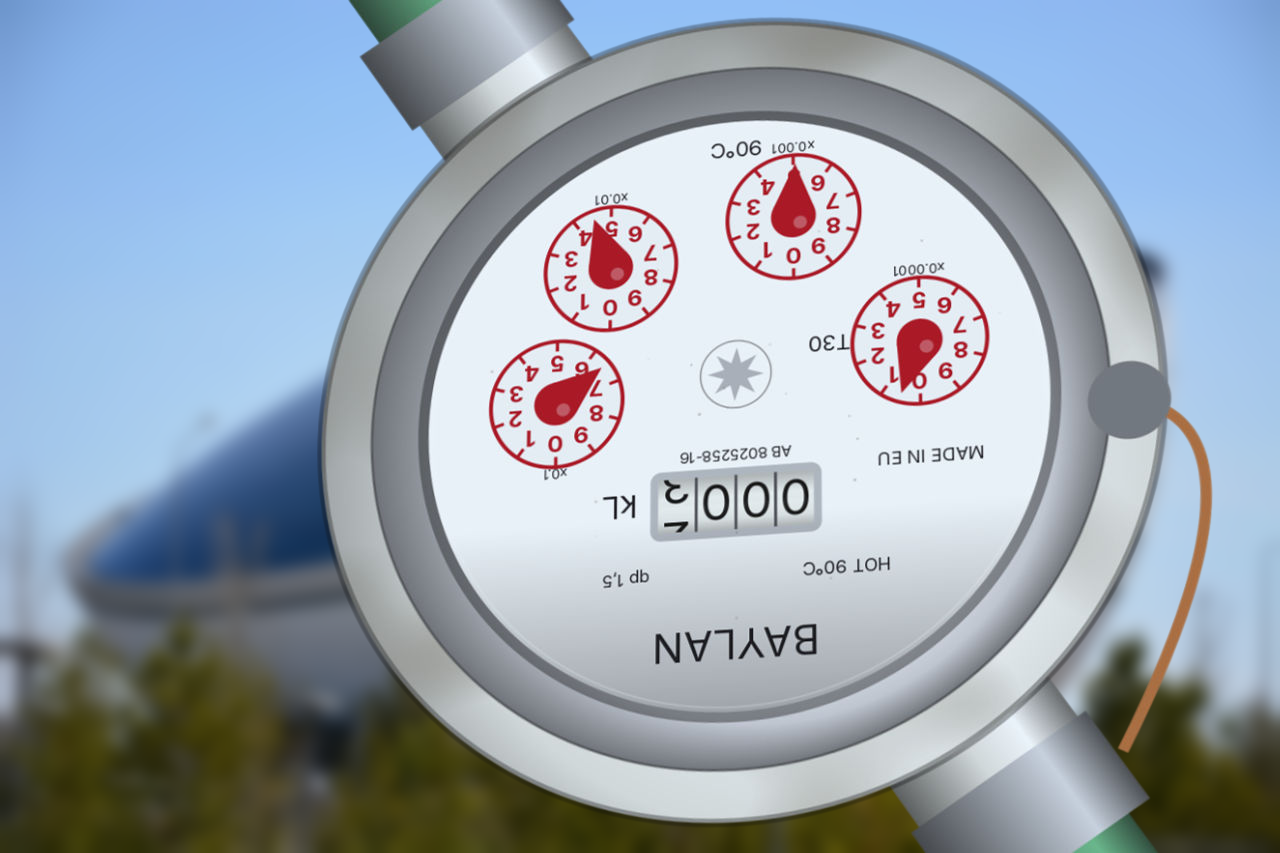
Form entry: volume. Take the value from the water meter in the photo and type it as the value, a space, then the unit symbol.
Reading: 2.6450 kL
